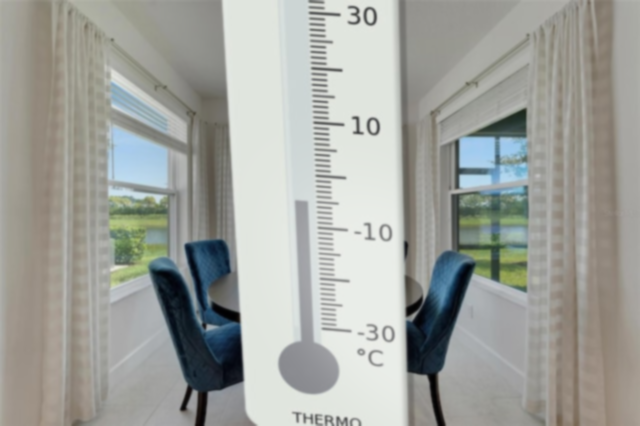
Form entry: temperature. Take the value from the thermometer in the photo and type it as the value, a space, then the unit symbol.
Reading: -5 °C
